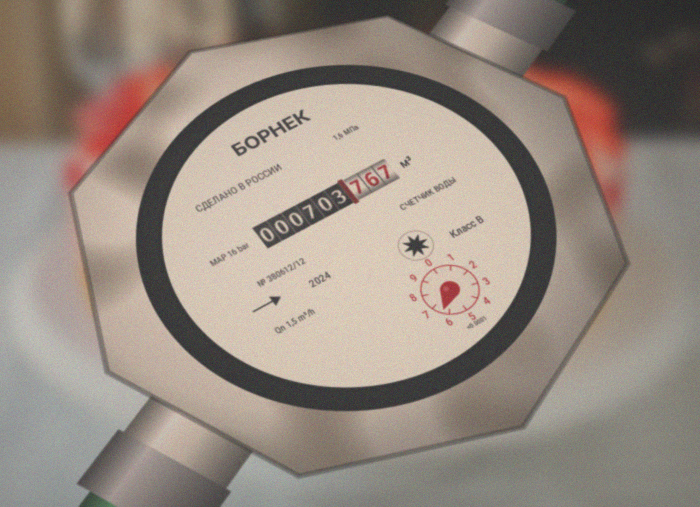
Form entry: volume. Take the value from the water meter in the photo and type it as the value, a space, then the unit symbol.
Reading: 703.7676 m³
